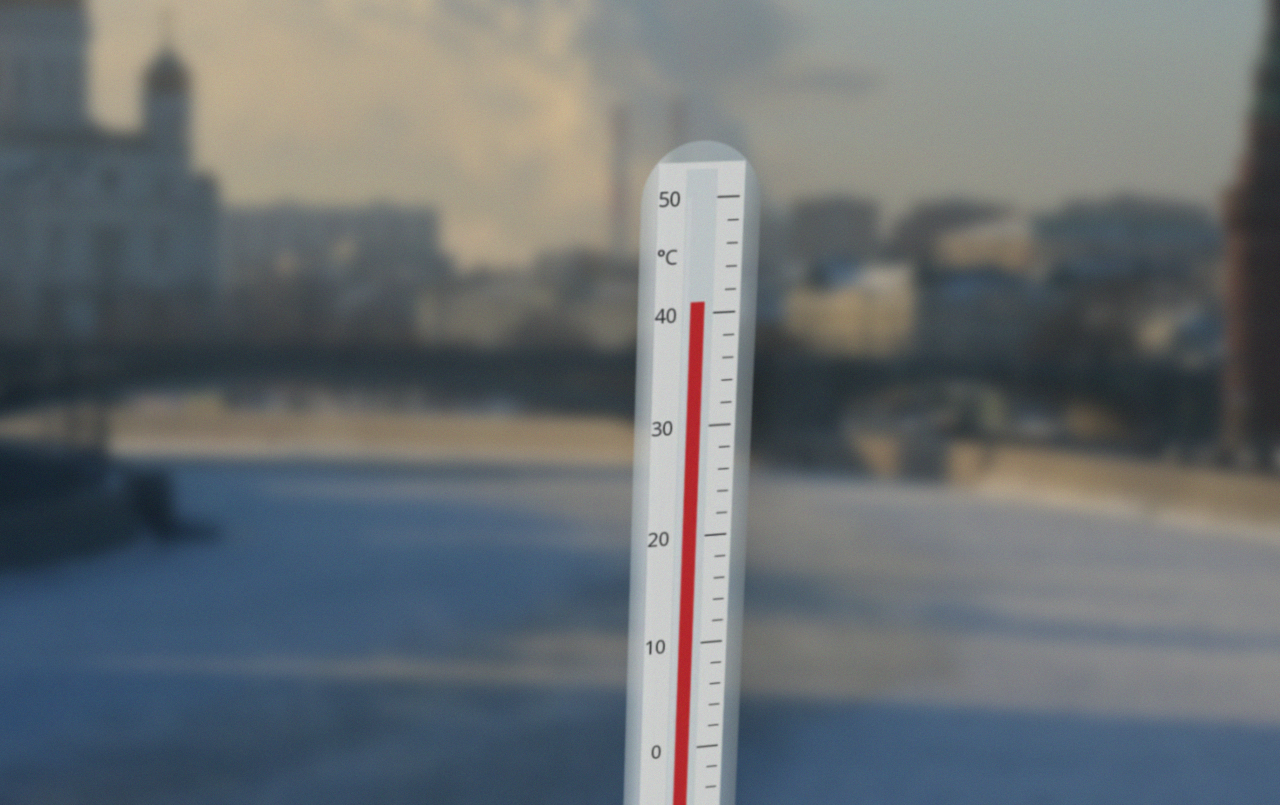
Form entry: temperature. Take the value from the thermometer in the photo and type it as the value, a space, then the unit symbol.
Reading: 41 °C
